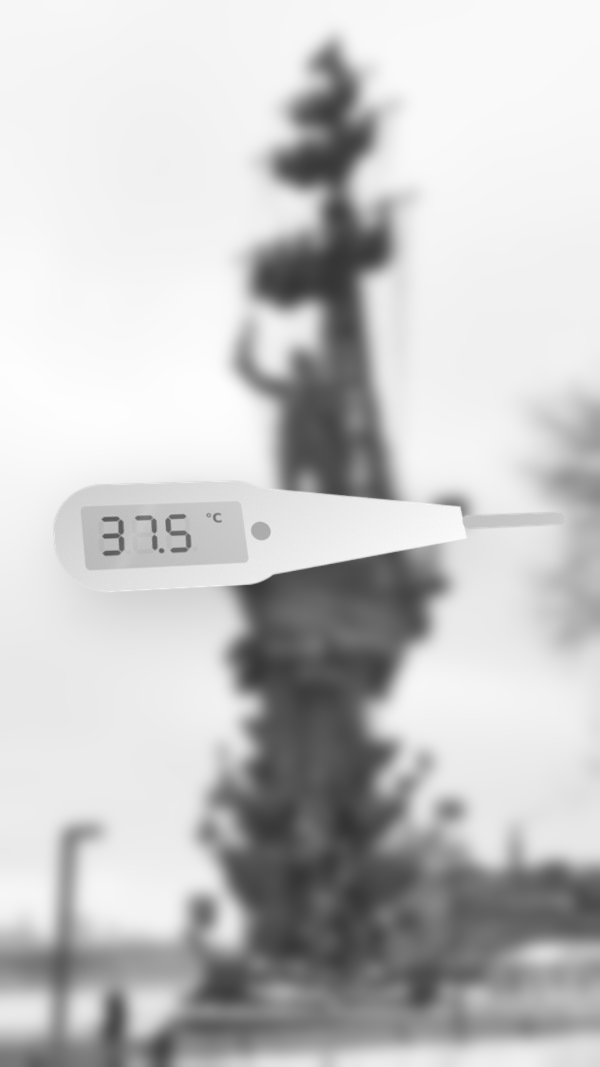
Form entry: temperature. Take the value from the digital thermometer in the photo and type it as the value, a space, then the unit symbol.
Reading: 37.5 °C
